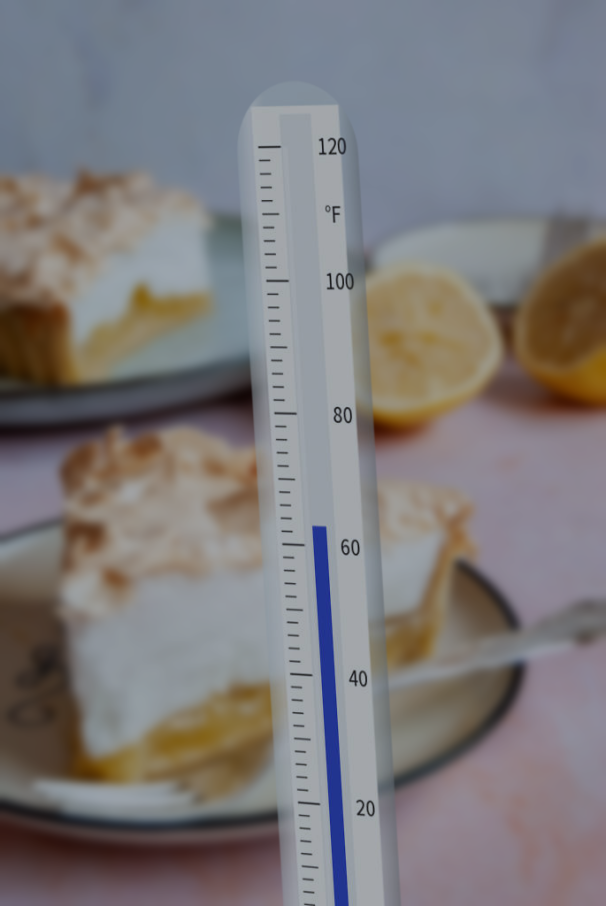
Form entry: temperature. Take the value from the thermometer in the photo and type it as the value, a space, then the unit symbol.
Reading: 63 °F
